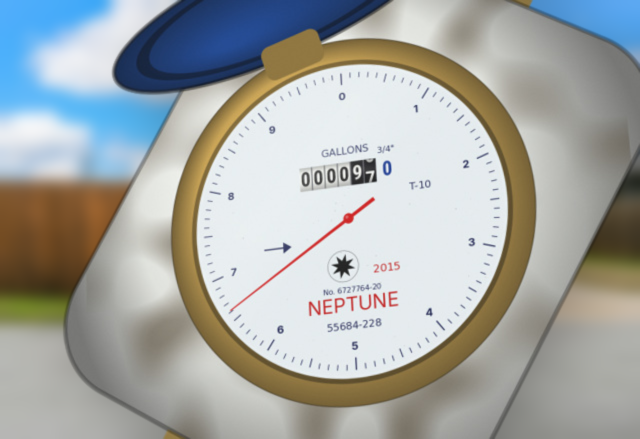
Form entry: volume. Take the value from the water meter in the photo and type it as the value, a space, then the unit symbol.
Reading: 966.6 gal
